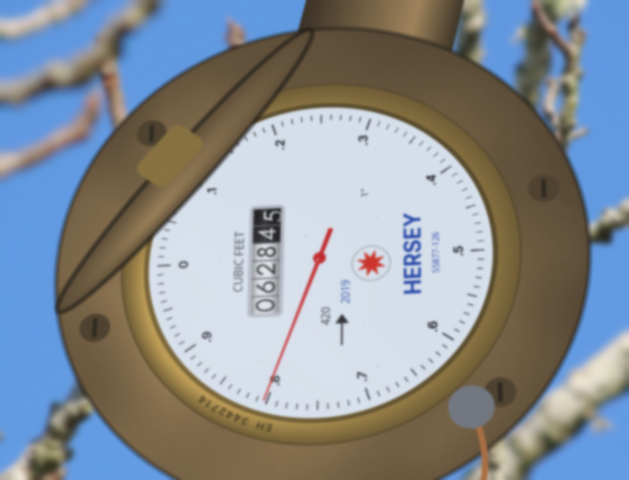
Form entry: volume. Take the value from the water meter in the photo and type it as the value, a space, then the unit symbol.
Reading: 62844.80 ft³
